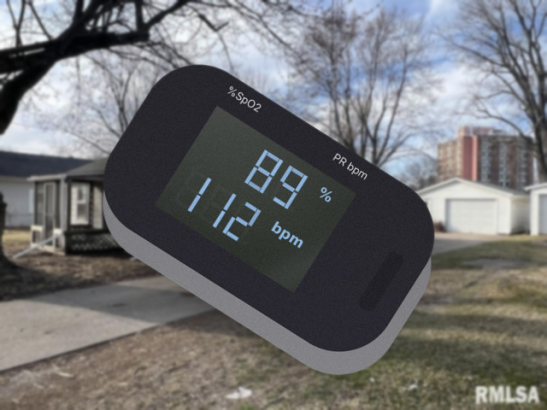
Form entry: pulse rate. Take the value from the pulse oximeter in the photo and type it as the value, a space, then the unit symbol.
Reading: 112 bpm
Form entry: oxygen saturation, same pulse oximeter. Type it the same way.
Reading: 89 %
